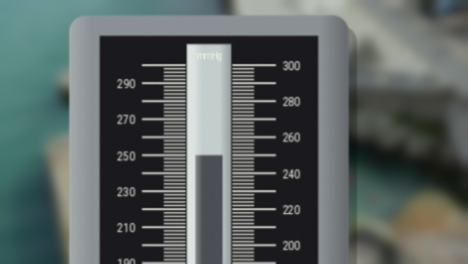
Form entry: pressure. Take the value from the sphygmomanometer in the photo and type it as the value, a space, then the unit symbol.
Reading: 250 mmHg
